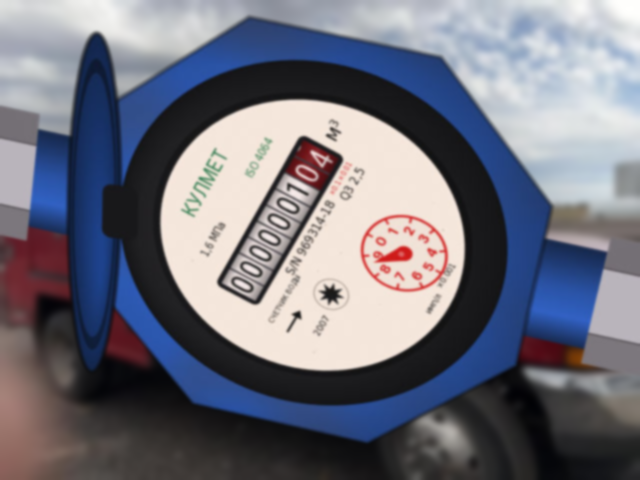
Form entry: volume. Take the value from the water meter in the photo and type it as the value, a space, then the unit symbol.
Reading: 1.038 m³
